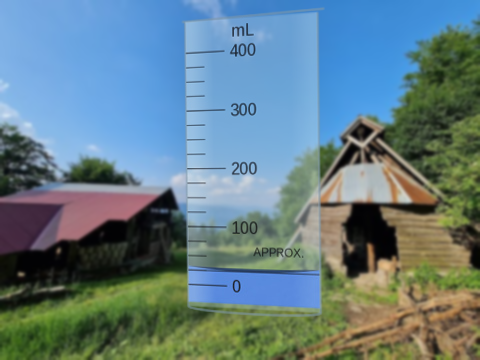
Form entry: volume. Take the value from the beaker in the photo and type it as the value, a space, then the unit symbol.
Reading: 25 mL
